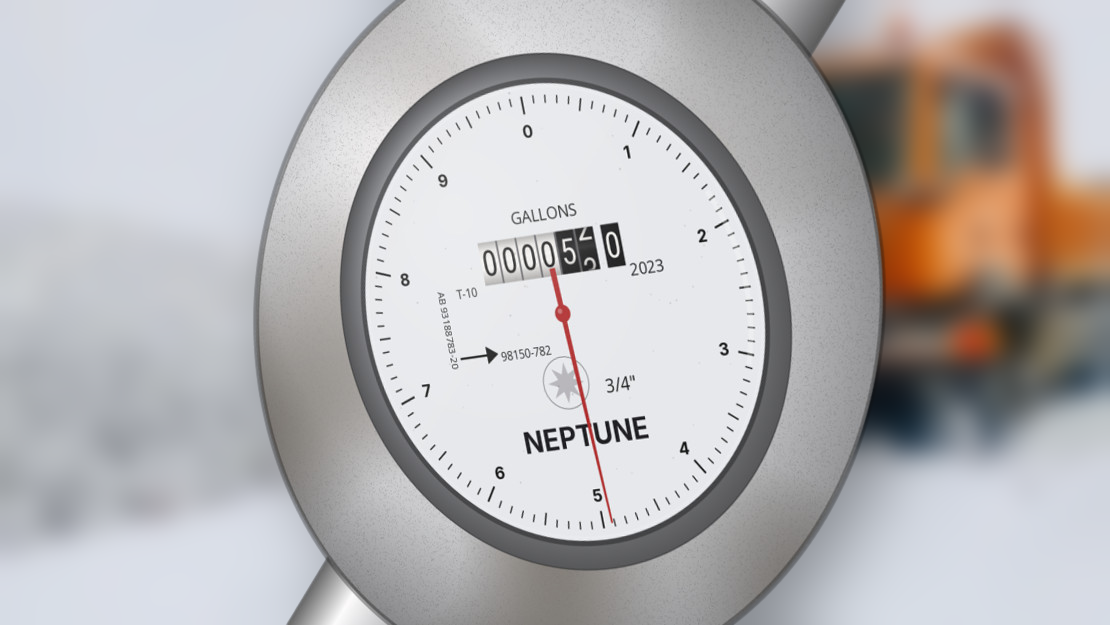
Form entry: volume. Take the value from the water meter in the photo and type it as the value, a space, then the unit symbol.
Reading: 524.9 gal
